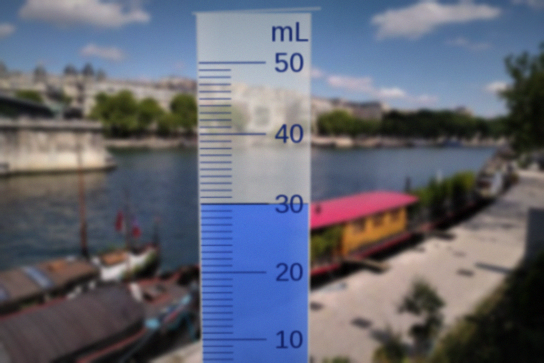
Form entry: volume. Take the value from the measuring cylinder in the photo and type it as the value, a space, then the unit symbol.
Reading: 30 mL
